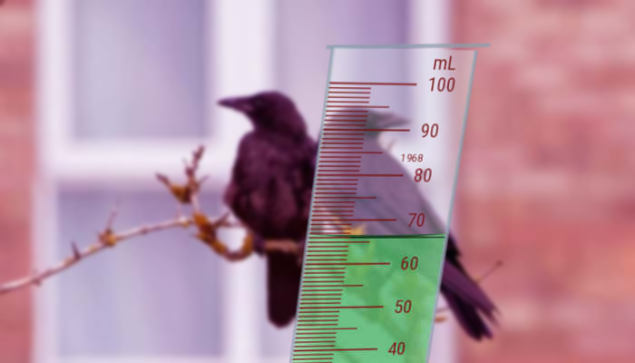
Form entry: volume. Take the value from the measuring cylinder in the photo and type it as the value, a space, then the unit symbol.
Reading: 66 mL
